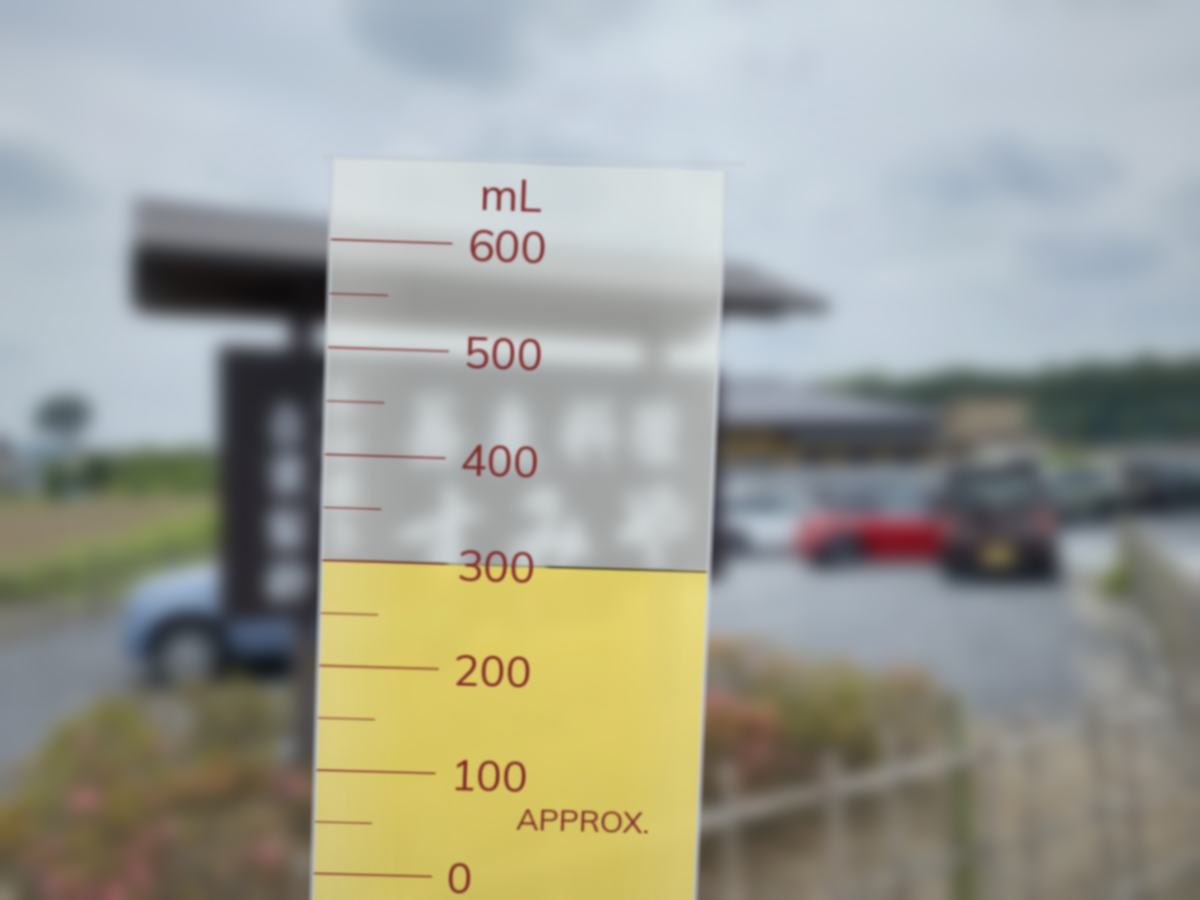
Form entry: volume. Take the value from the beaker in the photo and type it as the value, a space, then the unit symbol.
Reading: 300 mL
